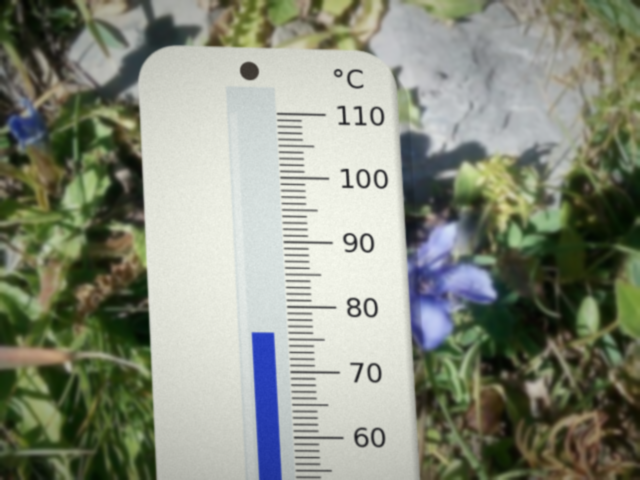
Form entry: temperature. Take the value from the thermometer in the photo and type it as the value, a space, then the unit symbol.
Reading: 76 °C
